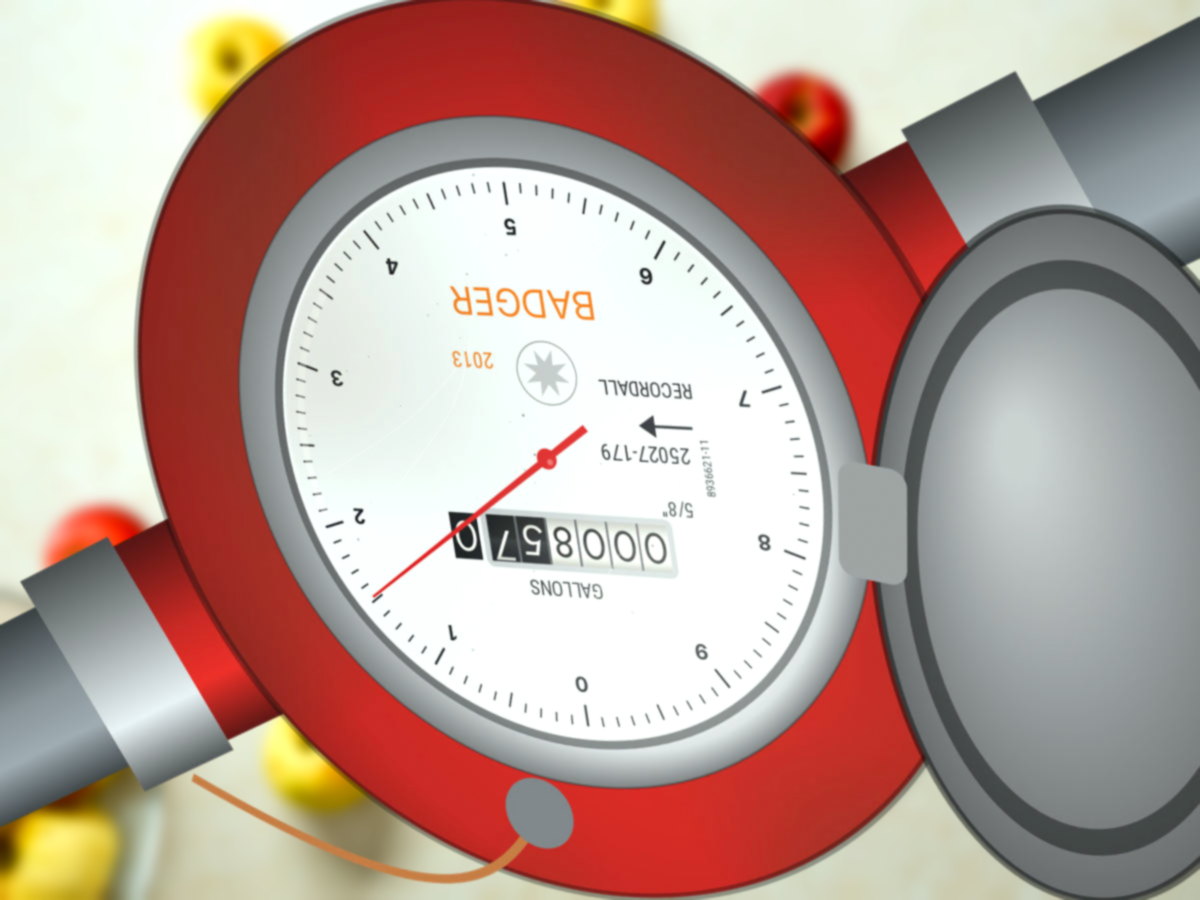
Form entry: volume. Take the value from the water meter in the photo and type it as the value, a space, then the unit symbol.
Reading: 8571.5 gal
